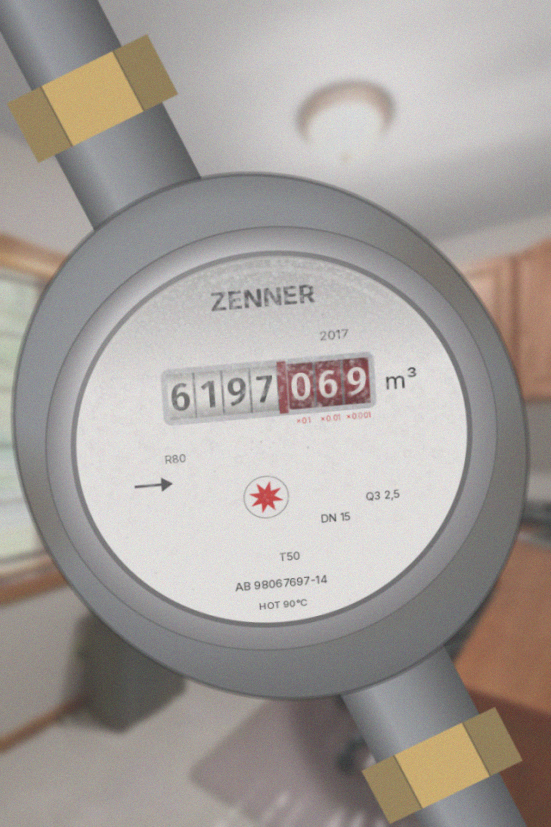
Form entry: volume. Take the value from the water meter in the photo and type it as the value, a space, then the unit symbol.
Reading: 6197.069 m³
